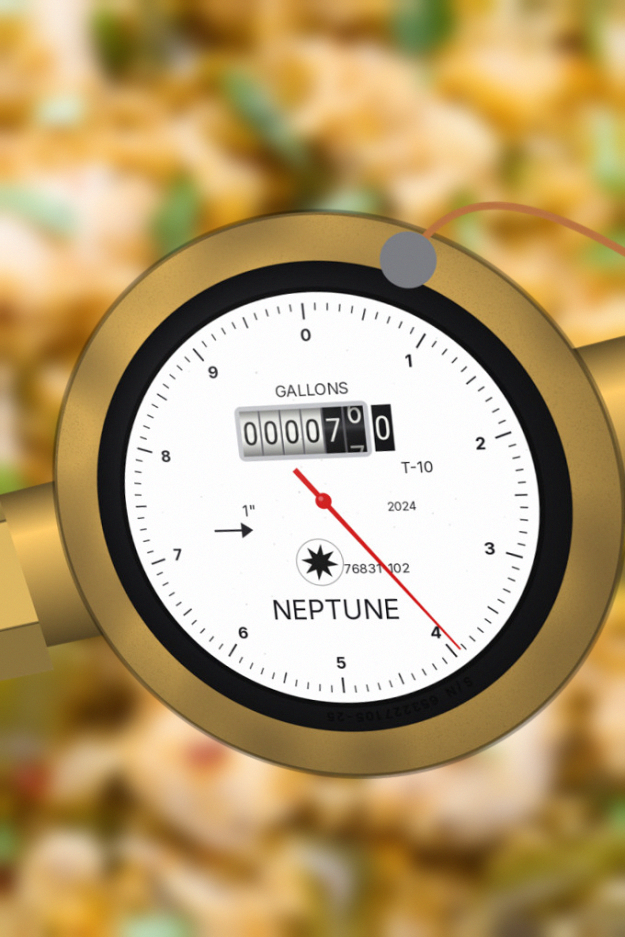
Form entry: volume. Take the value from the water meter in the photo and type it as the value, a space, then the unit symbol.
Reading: 763.9 gal
